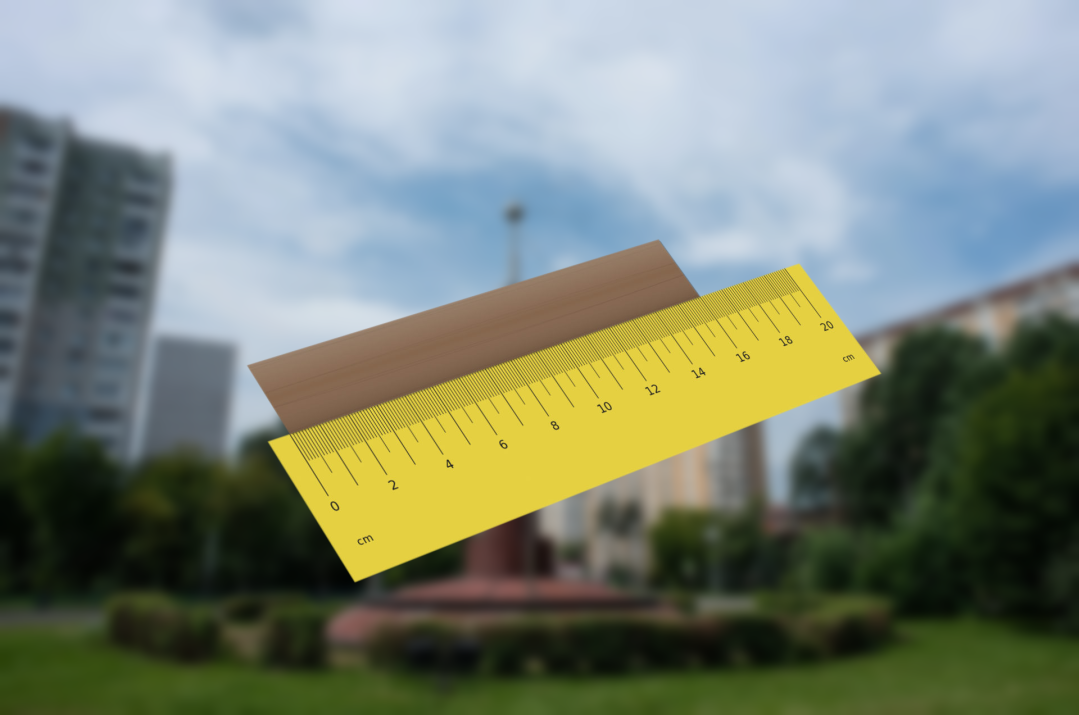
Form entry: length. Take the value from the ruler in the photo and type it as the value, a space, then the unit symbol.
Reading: 16 cm
